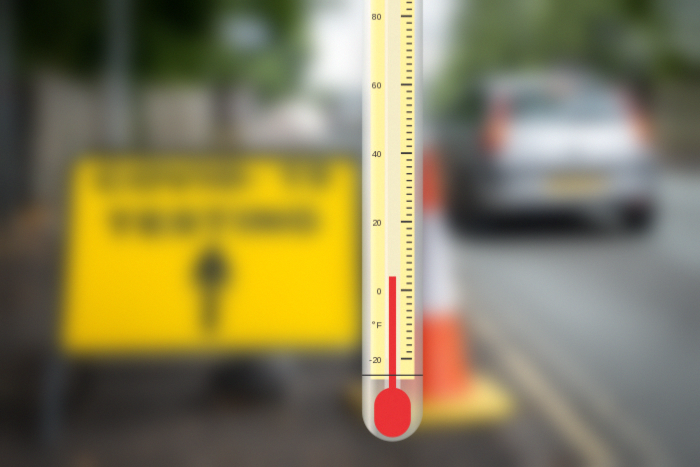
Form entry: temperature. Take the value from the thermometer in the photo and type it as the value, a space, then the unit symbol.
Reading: 4 °F
